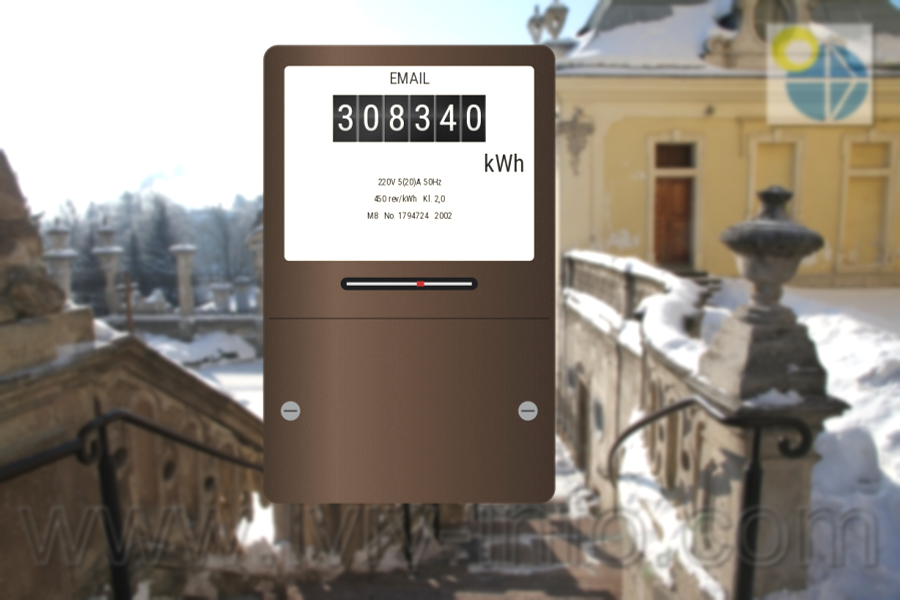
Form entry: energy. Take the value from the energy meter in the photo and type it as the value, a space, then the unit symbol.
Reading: 308340 kWh
